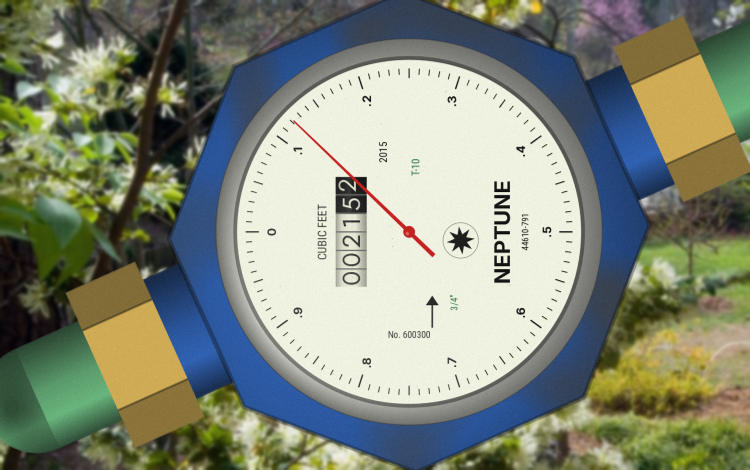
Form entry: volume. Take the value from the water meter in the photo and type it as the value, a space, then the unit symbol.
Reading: 2152.12 ft³
